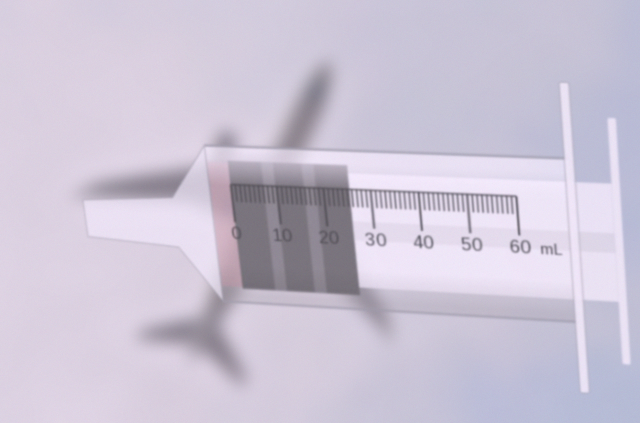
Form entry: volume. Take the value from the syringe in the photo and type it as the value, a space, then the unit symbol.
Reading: 0 mL
